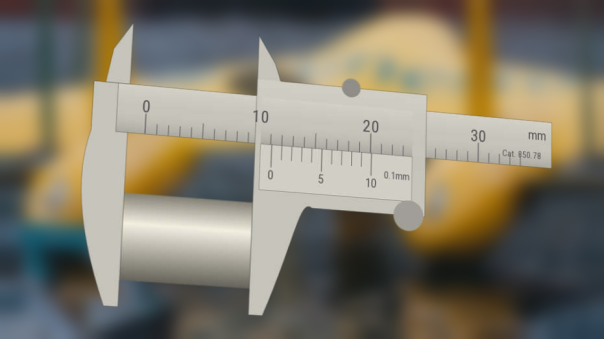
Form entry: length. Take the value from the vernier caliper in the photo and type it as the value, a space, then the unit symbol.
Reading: 11.1 mm
